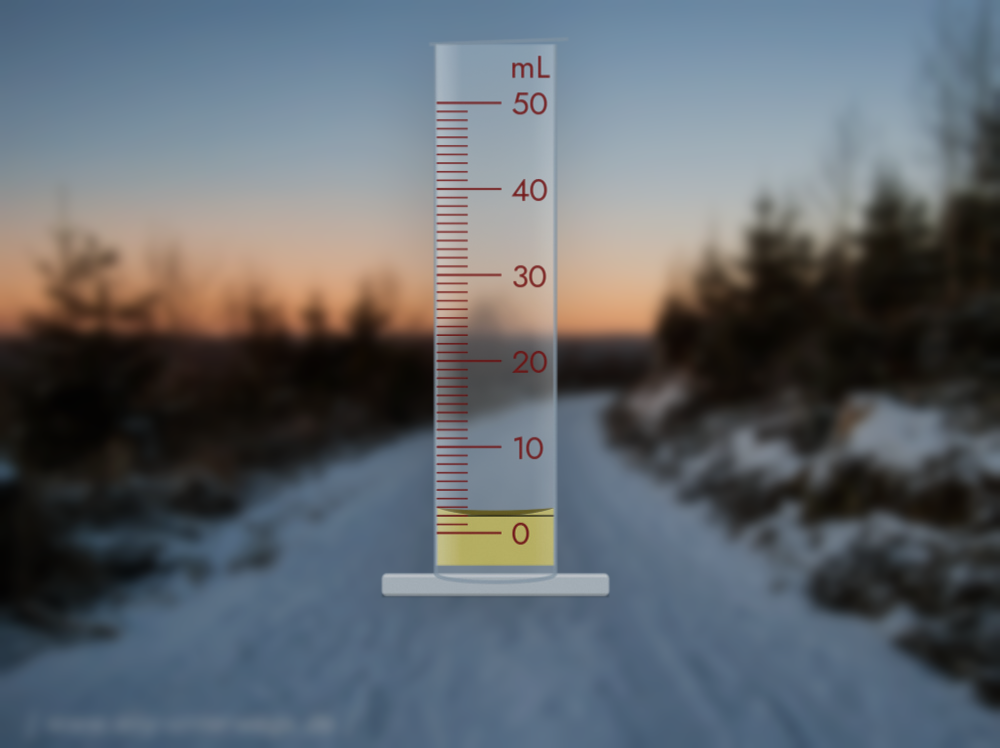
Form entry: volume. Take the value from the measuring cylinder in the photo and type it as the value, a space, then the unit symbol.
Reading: 2 mL
